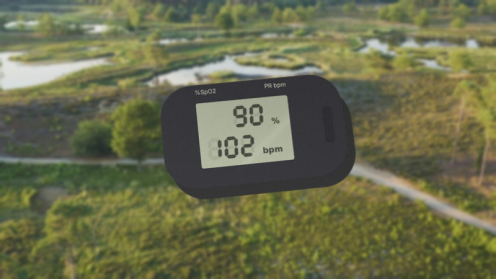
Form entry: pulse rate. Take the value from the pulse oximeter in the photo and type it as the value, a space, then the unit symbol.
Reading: 102 bpm
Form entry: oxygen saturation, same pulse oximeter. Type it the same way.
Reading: 90 %
